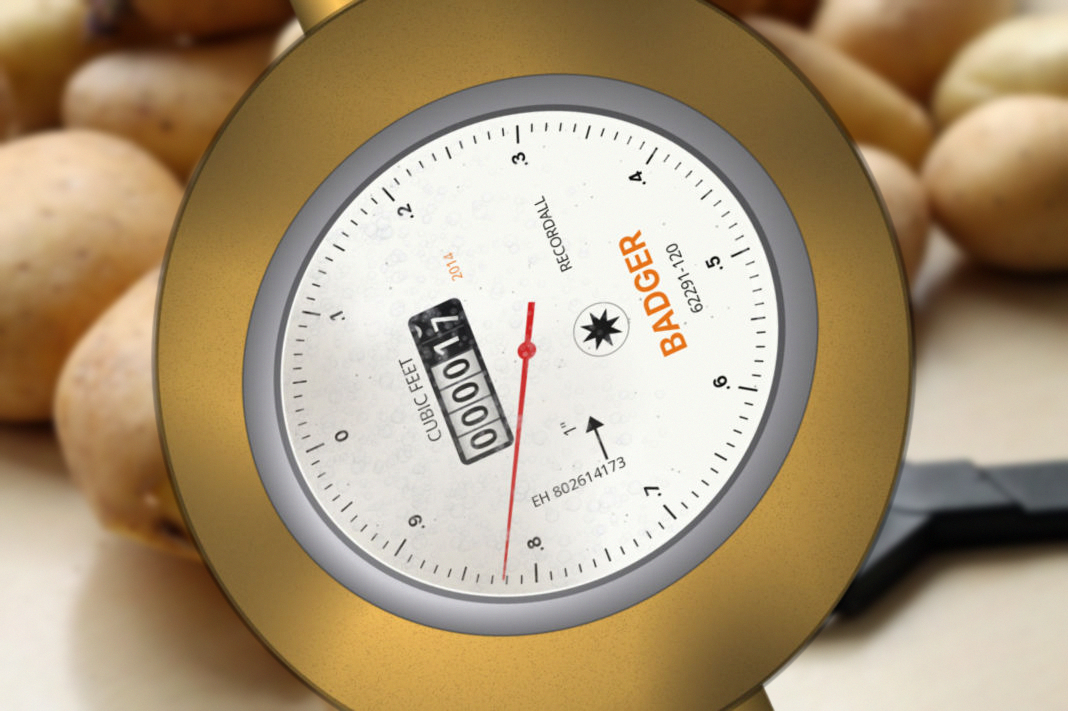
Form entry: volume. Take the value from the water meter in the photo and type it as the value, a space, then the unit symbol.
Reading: 16.82 ft³
